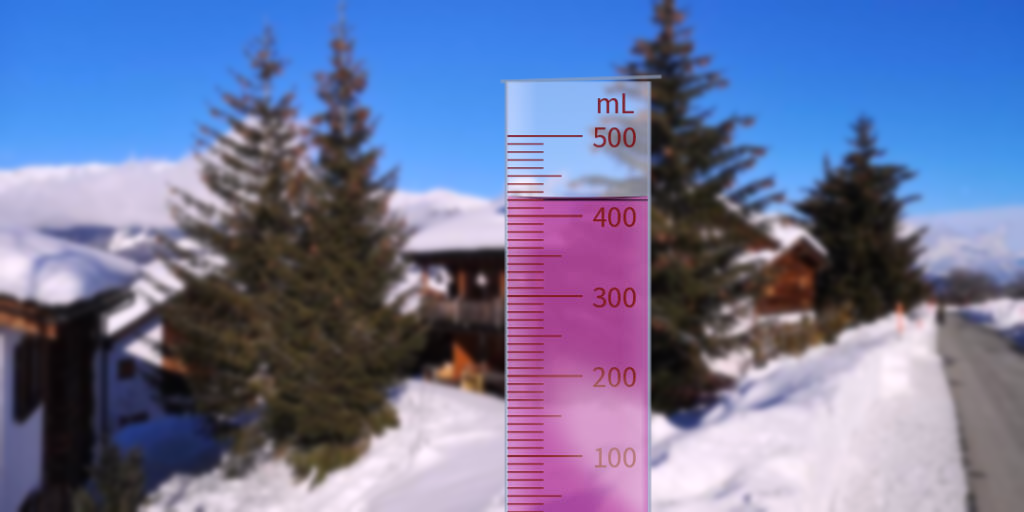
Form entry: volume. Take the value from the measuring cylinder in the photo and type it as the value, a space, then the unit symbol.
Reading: 420 mL
